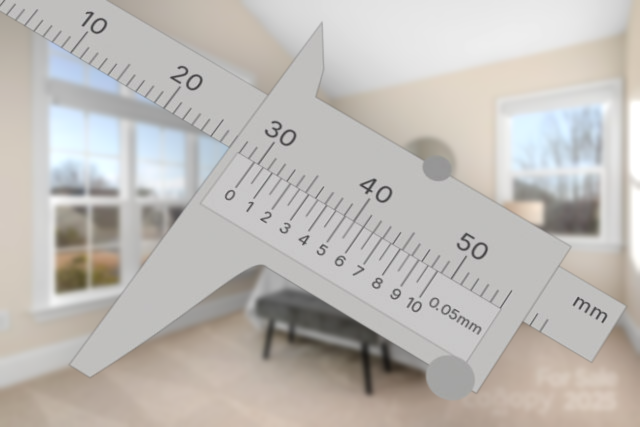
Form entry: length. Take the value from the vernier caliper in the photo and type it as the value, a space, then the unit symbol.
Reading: 29.6 mm
